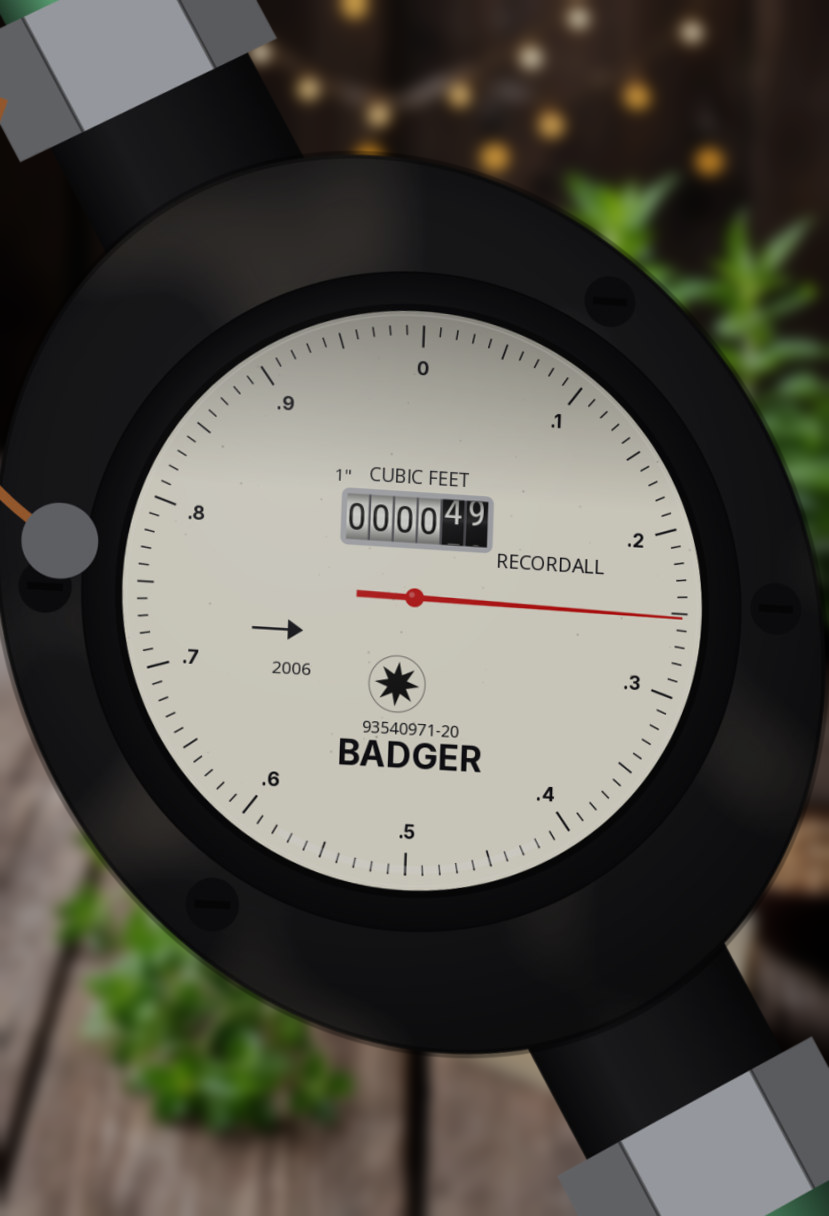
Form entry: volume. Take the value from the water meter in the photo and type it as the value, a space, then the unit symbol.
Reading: 49.25 ft³
